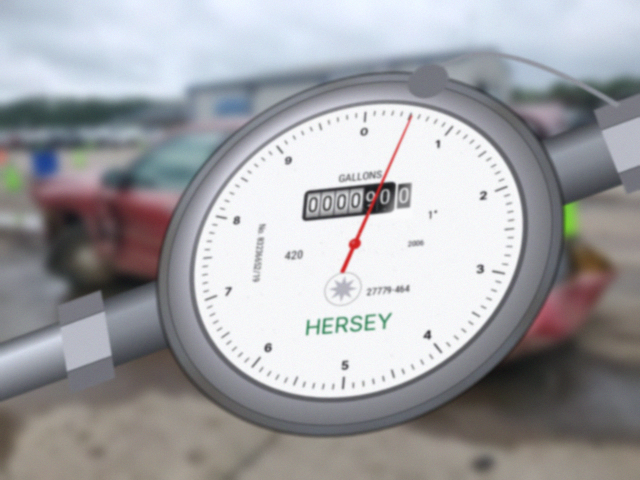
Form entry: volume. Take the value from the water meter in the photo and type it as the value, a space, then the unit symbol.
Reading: 900.5 gal
